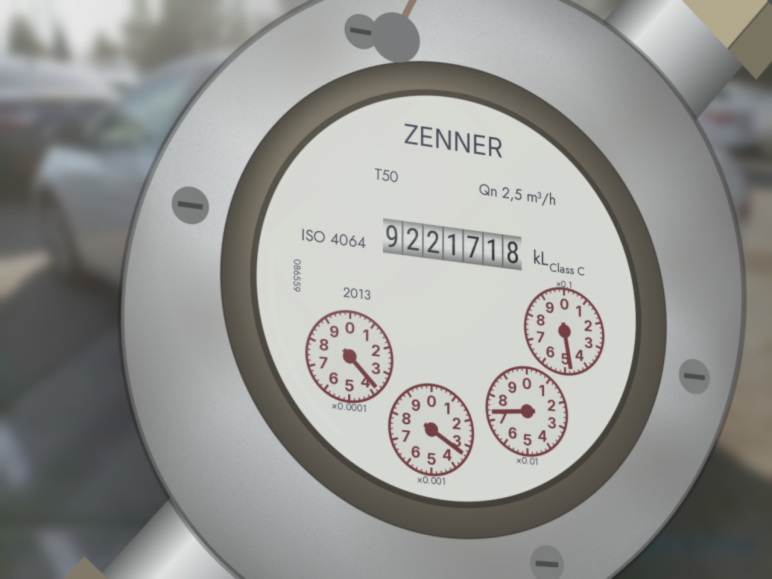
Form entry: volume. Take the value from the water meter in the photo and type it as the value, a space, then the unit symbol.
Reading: 9221718.4733 kL
